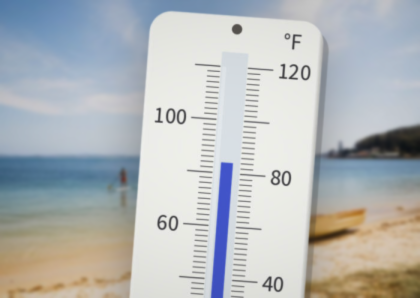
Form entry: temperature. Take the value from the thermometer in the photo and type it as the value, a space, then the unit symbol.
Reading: 84 °F
